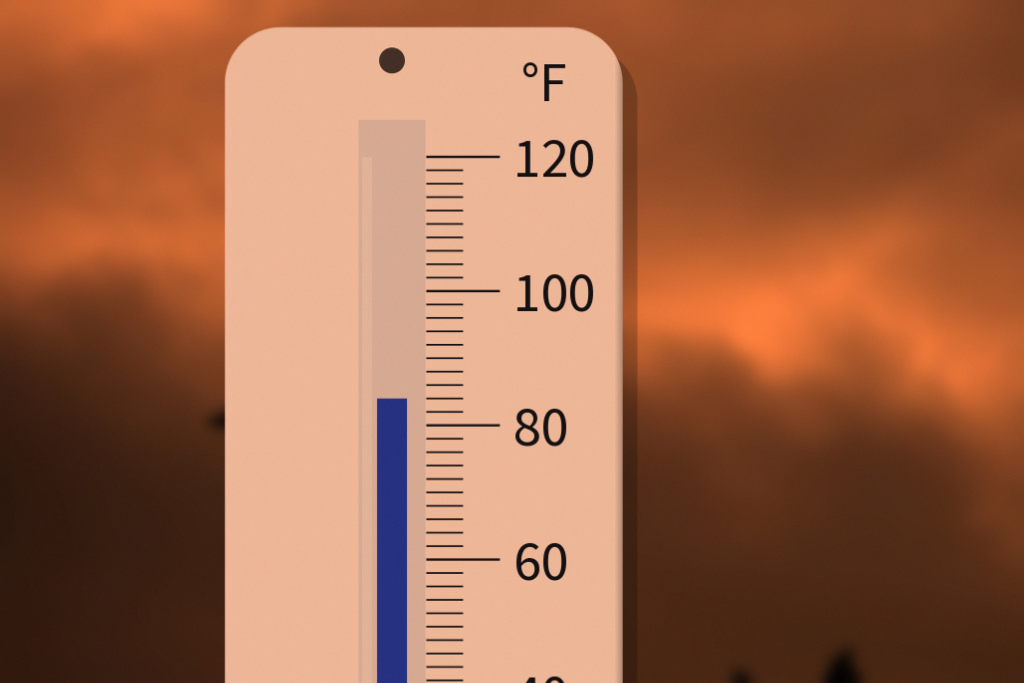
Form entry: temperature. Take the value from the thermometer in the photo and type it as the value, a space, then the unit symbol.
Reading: 84 °F
